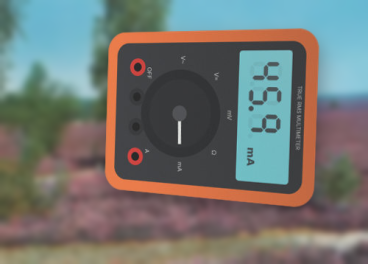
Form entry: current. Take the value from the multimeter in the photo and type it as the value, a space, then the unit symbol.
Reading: 45.9 mA
